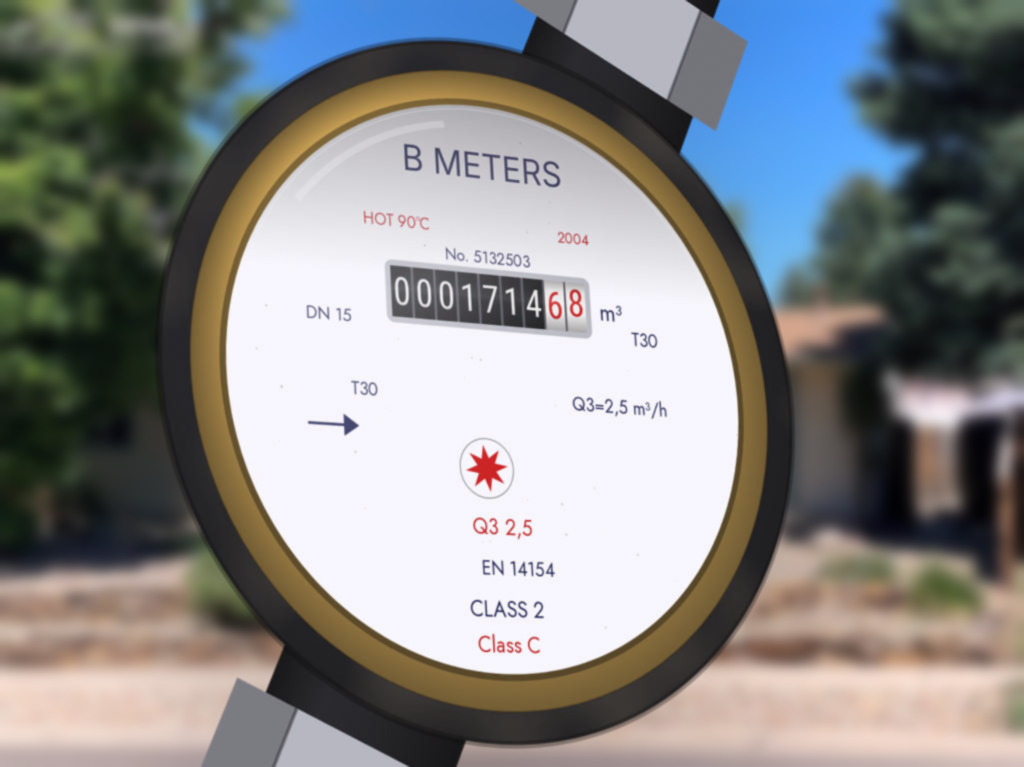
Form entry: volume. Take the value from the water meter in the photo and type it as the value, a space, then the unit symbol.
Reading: 1714.68 m³
